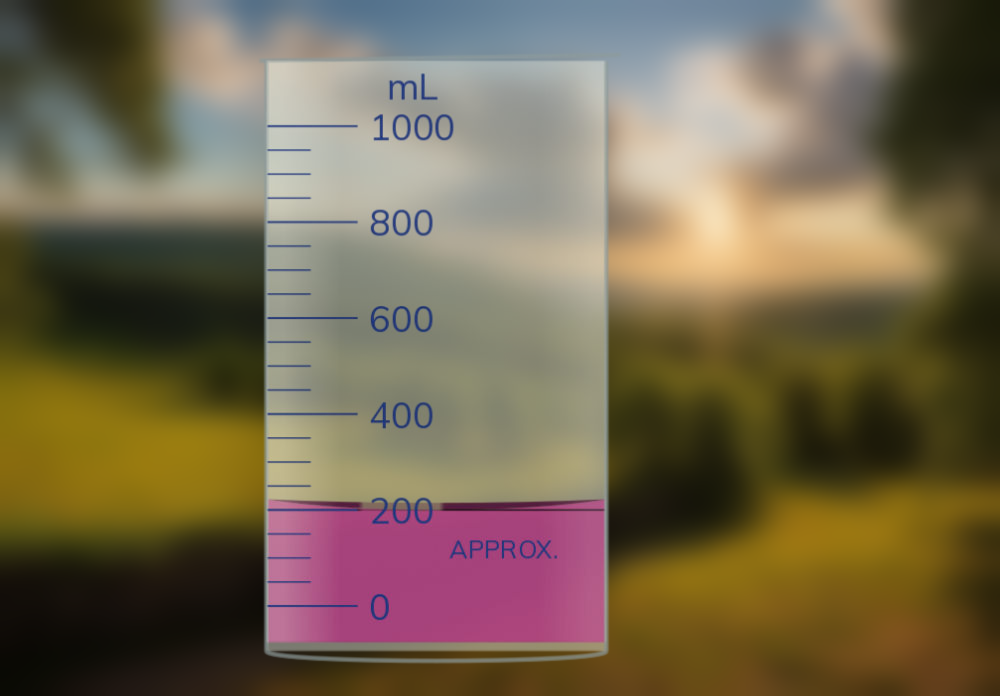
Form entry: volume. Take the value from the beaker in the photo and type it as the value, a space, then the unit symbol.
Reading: 200 mL
